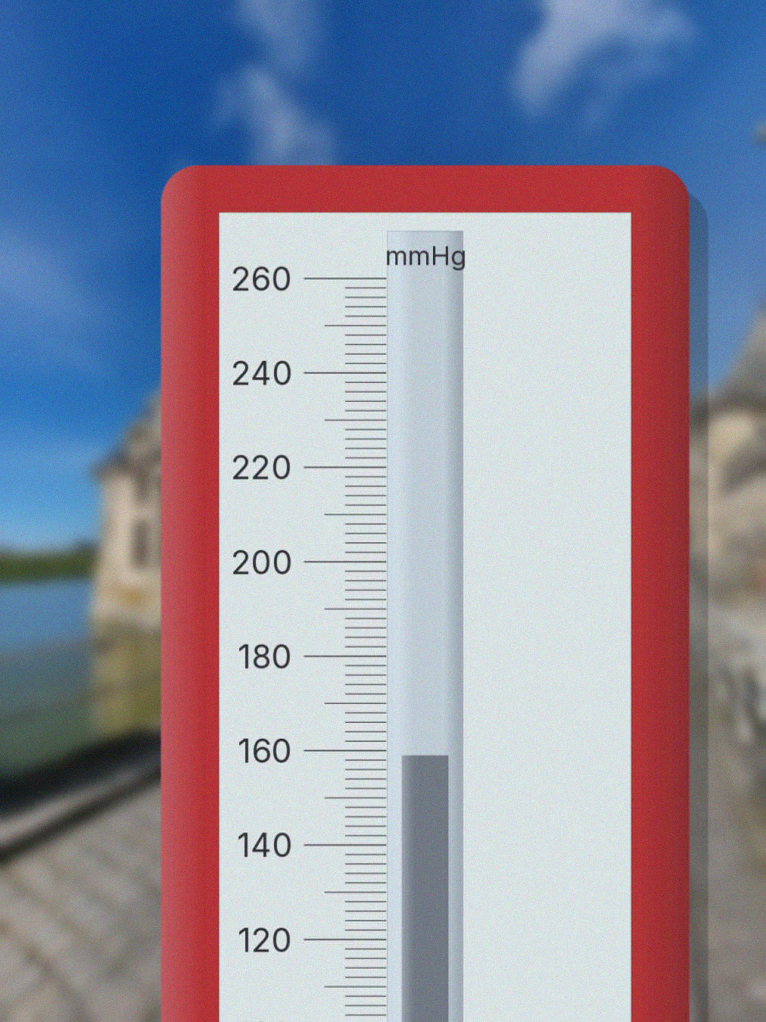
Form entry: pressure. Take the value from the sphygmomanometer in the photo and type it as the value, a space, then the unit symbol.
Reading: 159 mmHg
